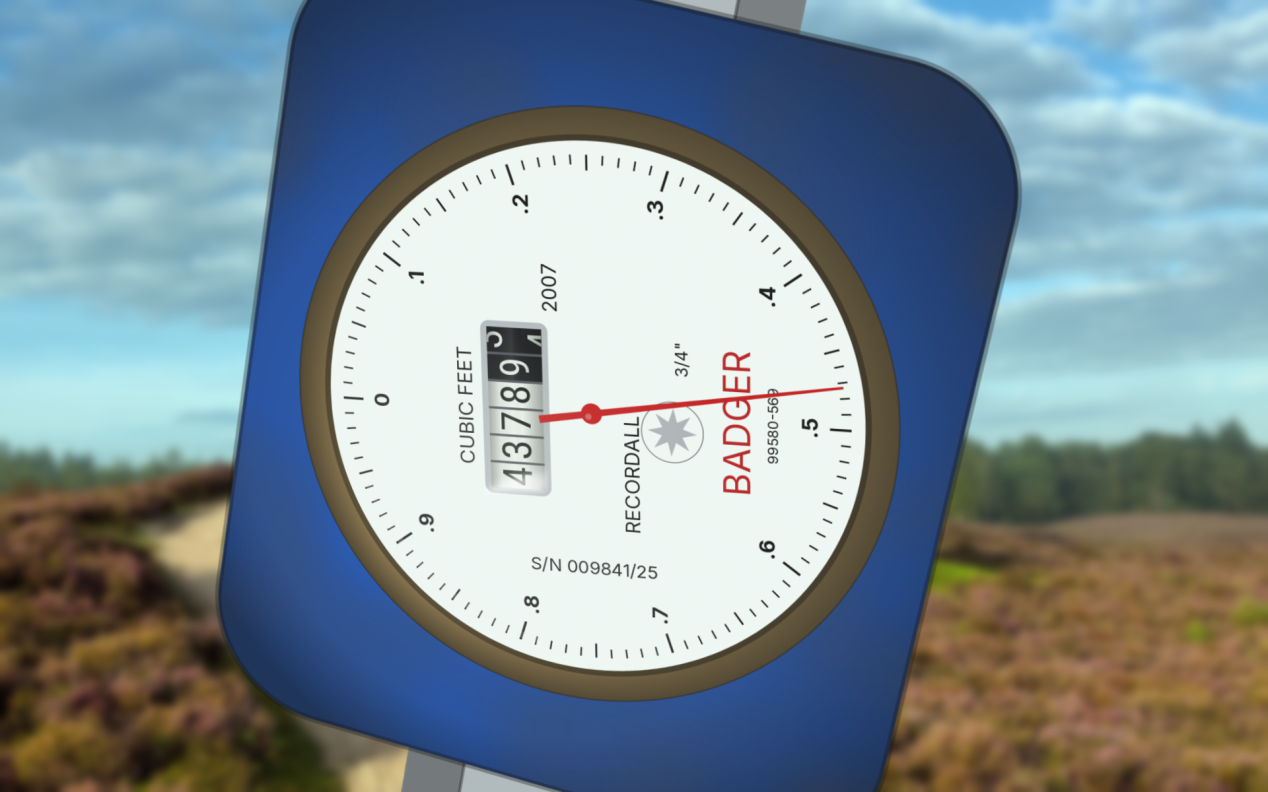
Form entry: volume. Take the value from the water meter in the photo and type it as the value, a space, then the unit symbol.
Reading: 437893.47 ft³
